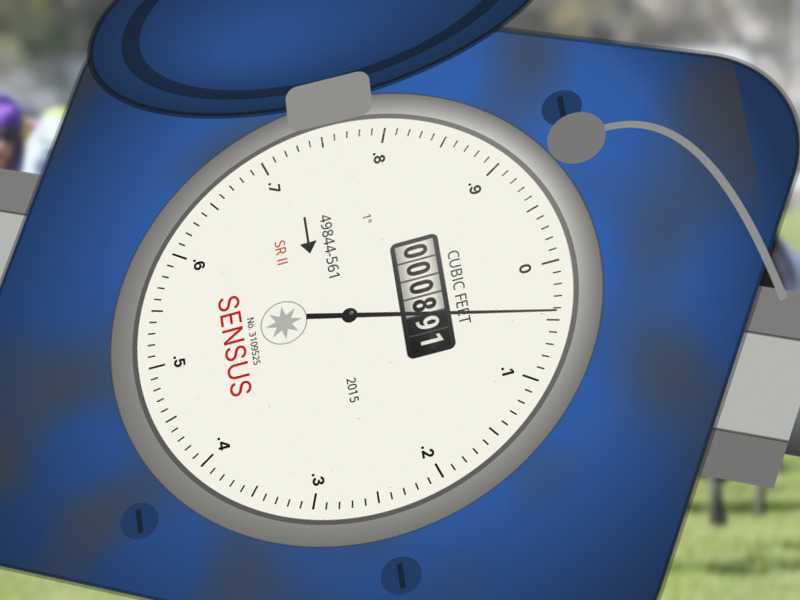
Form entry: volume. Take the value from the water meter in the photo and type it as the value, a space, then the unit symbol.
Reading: 891.04 ft³
